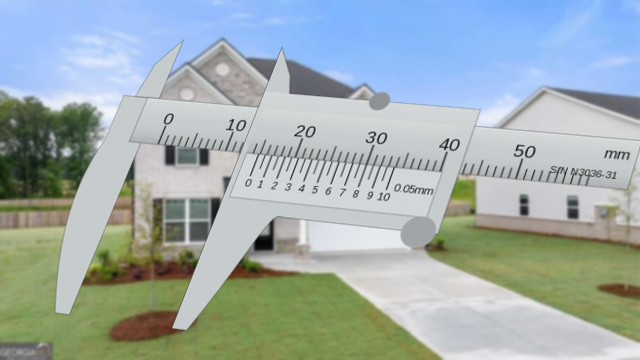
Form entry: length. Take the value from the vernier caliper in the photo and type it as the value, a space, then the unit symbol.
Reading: 14.8 mm
